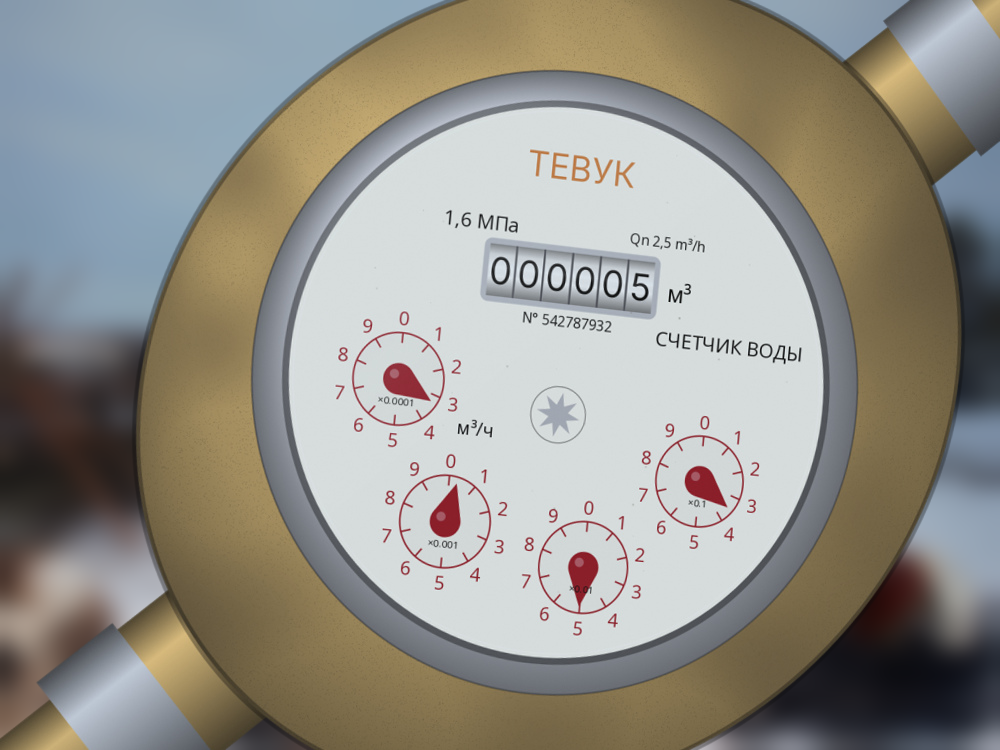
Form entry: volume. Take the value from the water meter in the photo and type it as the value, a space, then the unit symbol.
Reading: 5.3503 m³
